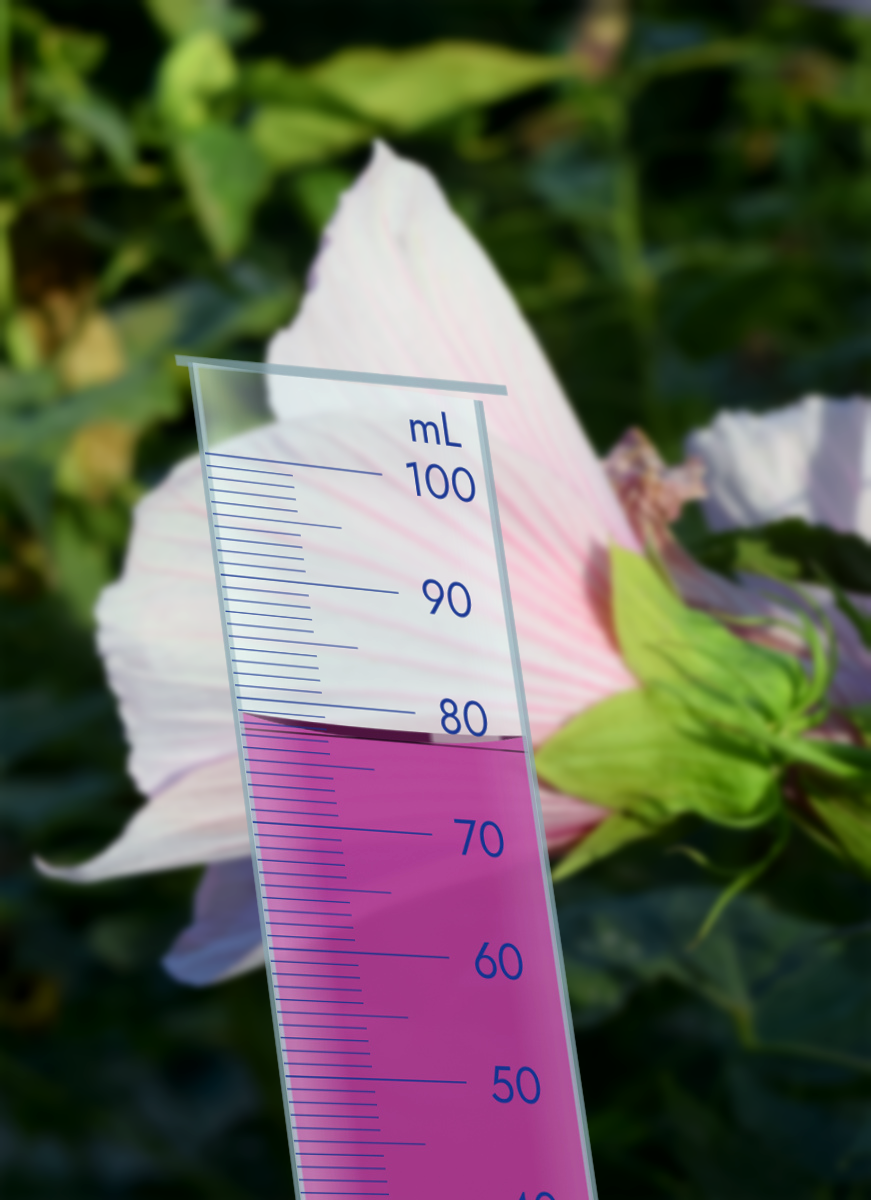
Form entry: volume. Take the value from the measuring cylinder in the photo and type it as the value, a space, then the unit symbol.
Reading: 77.5 mL
